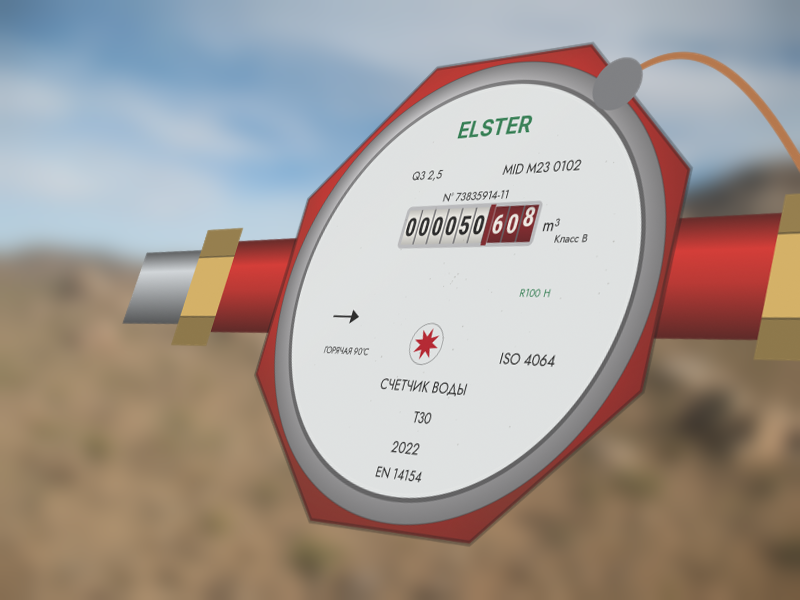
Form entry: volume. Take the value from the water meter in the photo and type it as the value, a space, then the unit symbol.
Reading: 50.608 m³
